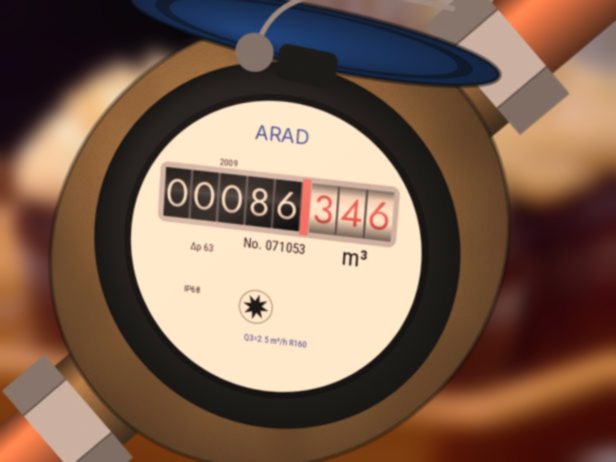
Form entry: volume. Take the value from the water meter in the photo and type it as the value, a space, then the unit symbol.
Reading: 86.346 m³
